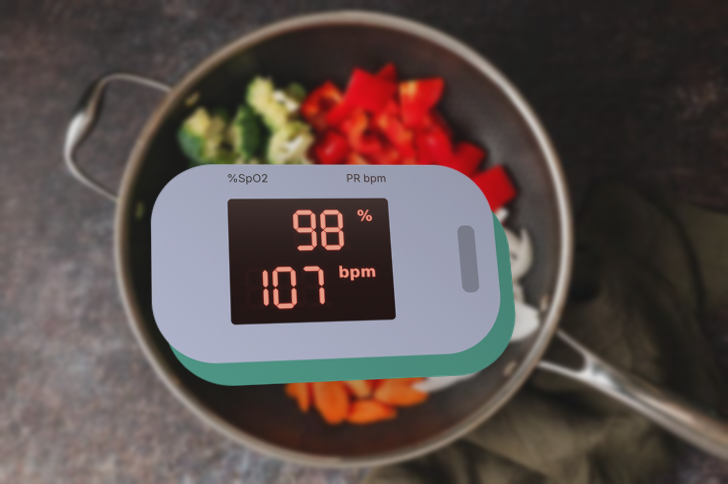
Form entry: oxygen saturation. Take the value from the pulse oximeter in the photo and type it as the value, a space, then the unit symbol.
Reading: 98 %
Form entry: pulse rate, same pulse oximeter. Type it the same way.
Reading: 107 bpm
